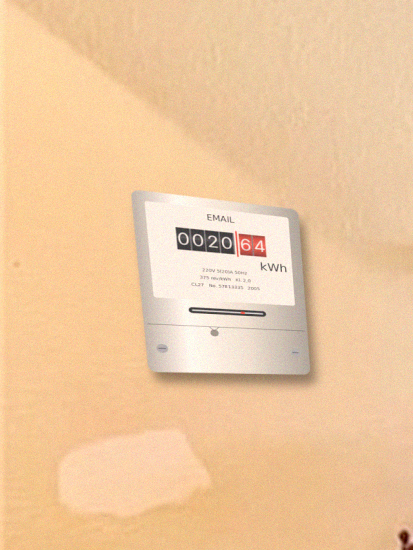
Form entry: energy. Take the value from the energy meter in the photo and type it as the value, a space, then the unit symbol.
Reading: 20.64 kWh
